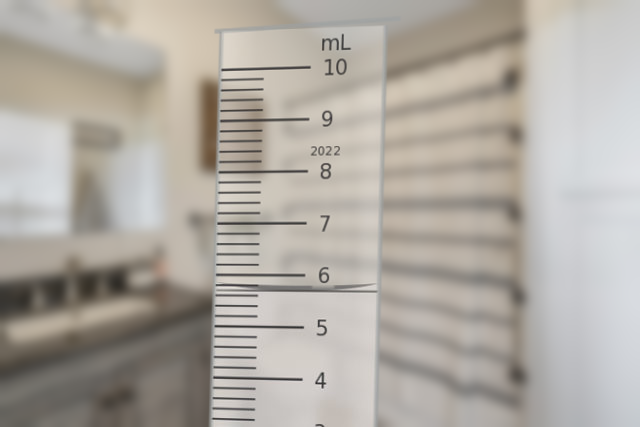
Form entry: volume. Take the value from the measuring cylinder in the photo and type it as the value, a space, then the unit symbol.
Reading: 5.7 mL
